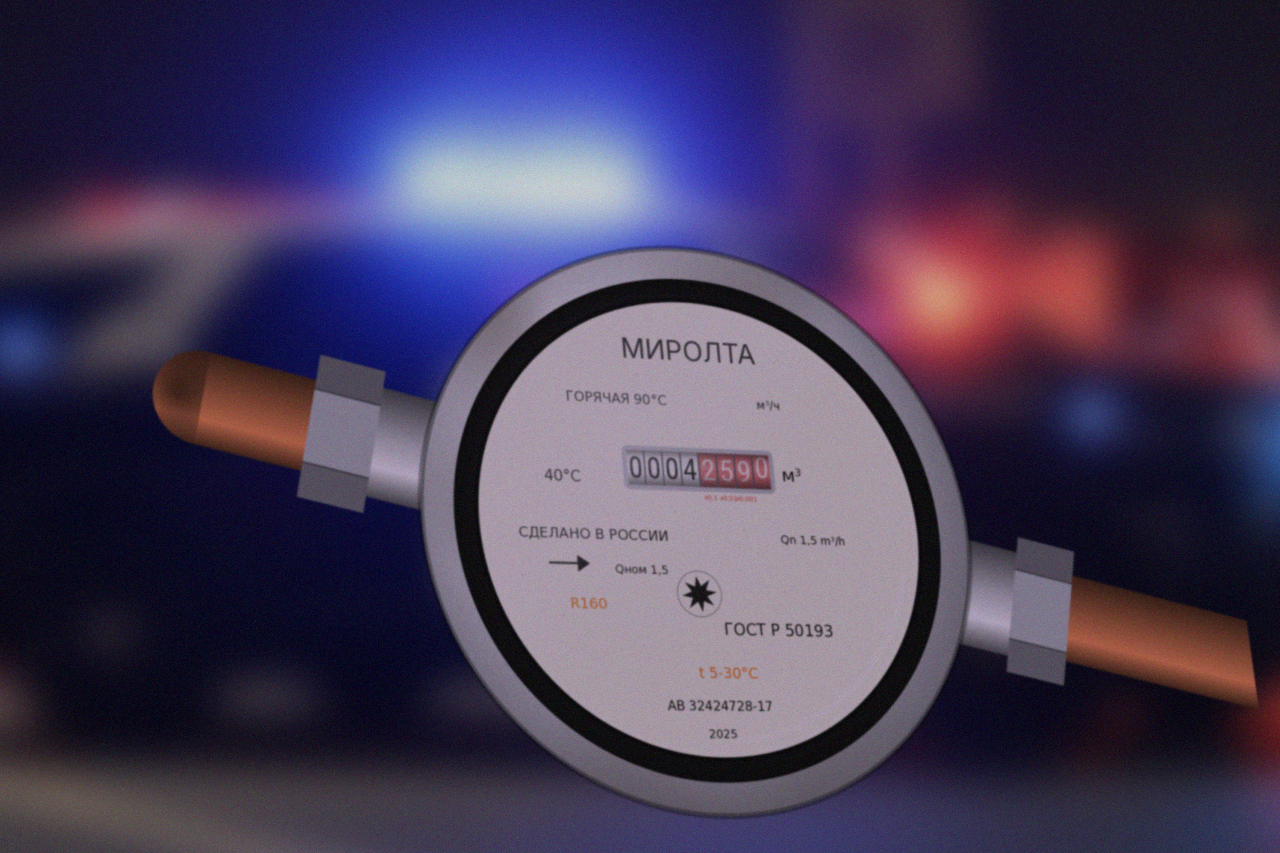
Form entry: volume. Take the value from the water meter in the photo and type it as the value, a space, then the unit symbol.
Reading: 4.2590 m³
